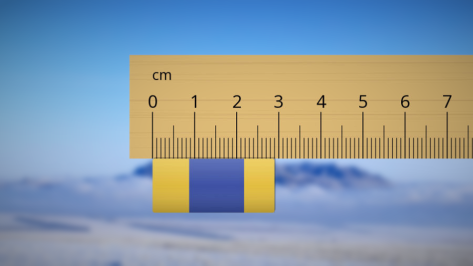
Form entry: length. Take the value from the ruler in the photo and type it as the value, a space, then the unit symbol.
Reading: 2.9 cm
